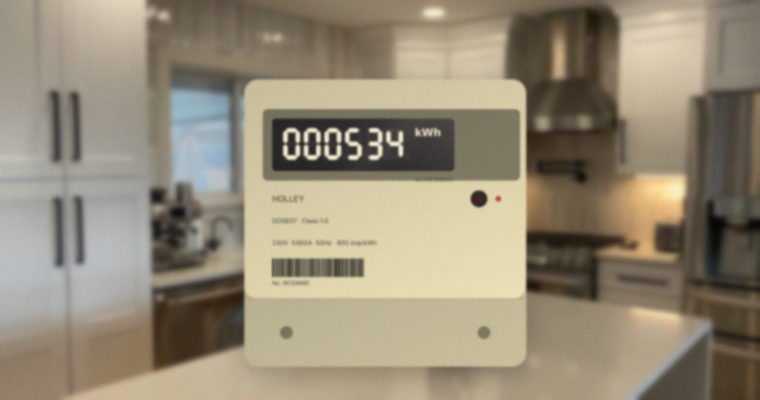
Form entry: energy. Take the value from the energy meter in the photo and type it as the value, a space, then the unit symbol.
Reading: 534 kWh
